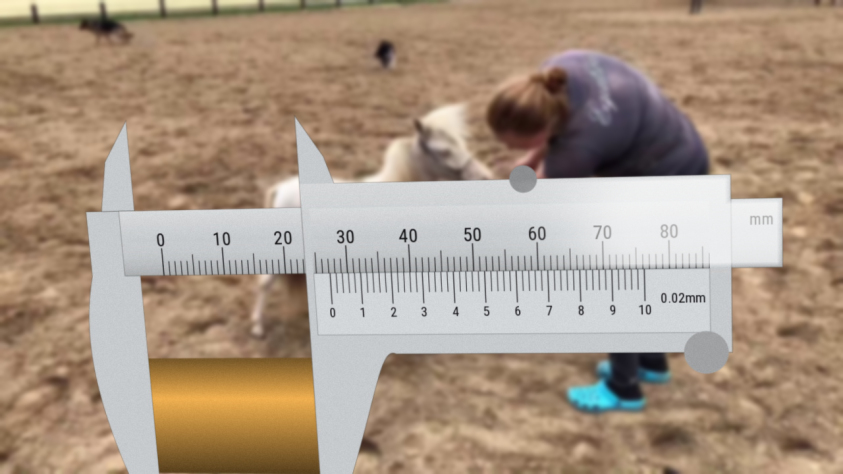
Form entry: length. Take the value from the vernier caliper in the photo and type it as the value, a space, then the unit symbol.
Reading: 27.2 mm
